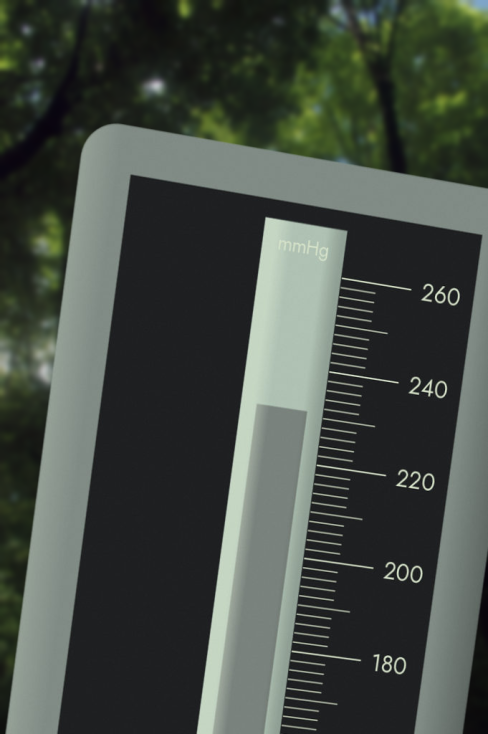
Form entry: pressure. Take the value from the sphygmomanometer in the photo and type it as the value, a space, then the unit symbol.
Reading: 231 mmHg
